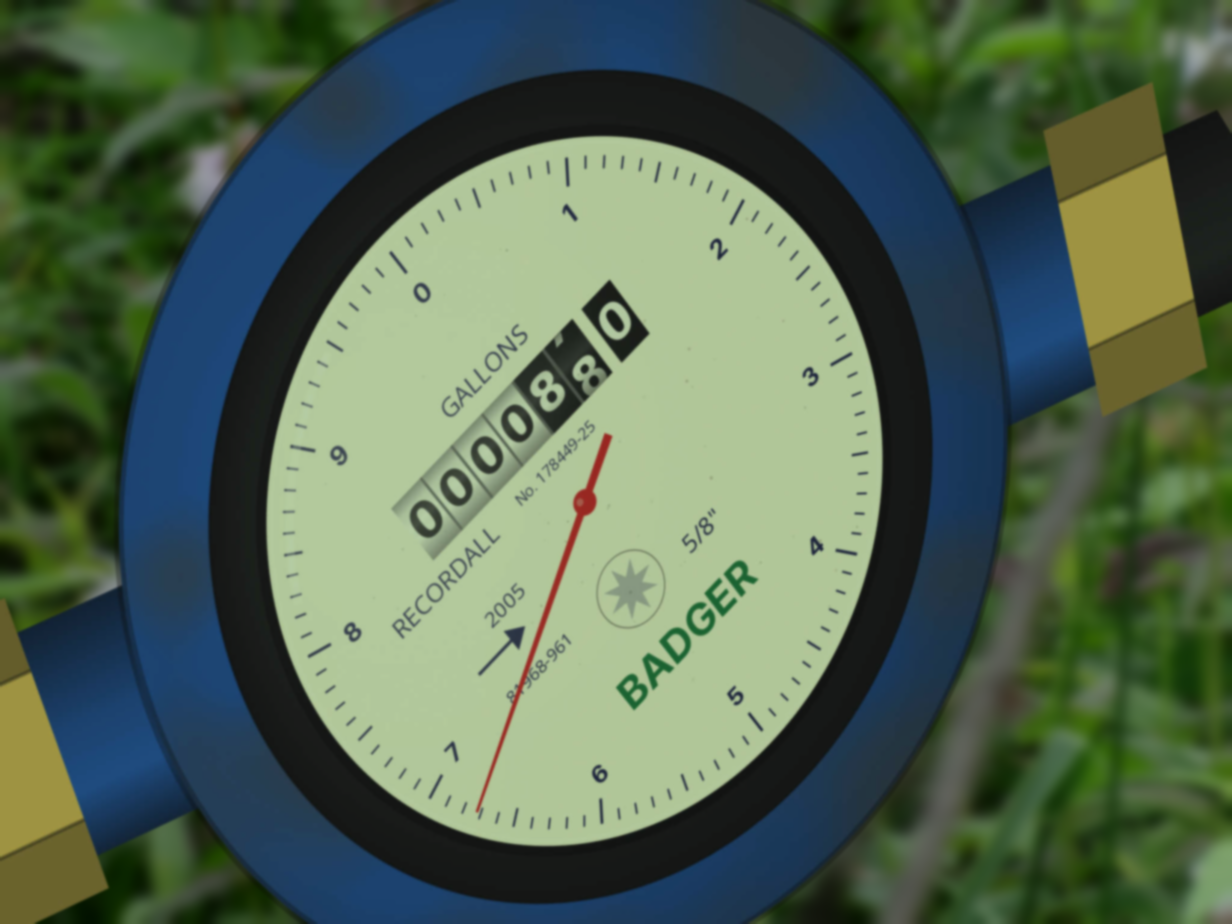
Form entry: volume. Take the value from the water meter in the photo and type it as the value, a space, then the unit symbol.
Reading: 876.7 gal
